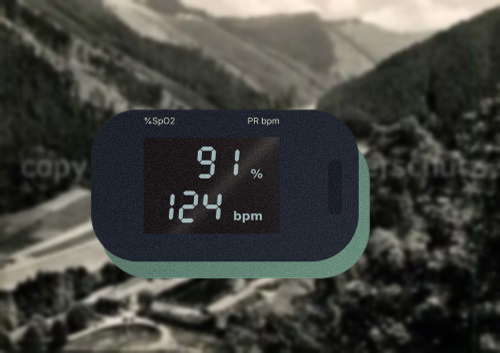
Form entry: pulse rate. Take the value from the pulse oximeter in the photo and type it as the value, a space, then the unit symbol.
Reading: 124 bpm
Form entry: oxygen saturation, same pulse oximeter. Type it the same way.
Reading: 91 %
